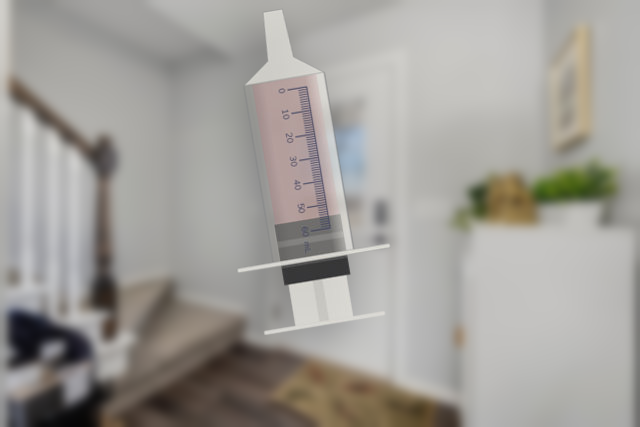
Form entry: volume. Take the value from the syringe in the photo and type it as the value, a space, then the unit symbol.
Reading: 55 mL
